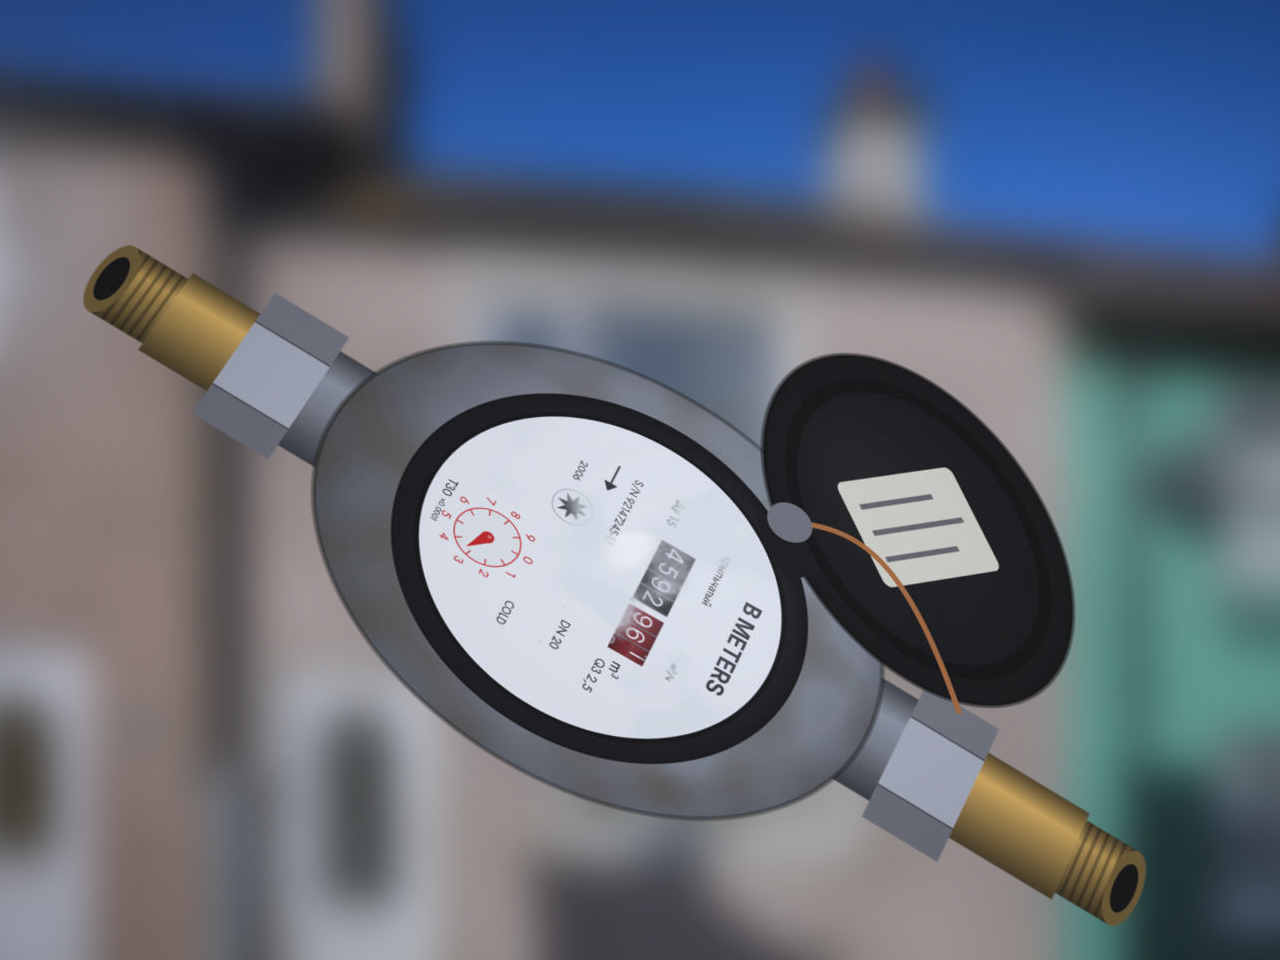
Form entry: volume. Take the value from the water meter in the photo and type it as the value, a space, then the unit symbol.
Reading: 4592.9613 m³
